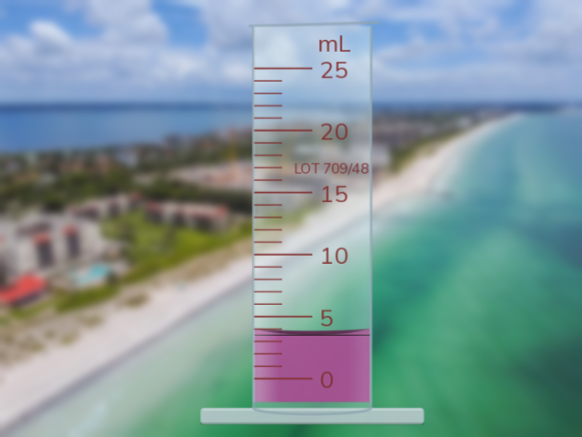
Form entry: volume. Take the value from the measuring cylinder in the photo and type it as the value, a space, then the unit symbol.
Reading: 3.5 mL
